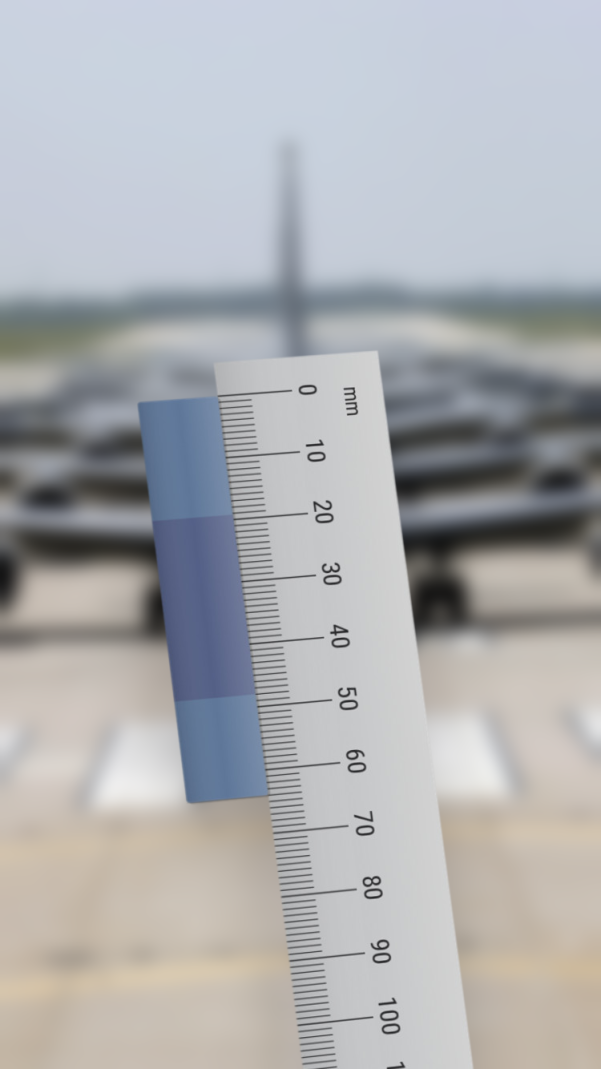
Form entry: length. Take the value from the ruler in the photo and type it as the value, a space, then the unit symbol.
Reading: 64 mm
